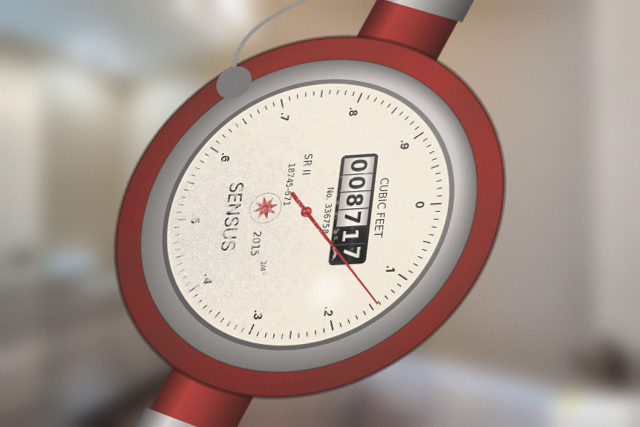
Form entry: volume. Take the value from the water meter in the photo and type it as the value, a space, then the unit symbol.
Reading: 8717.14 ft³
